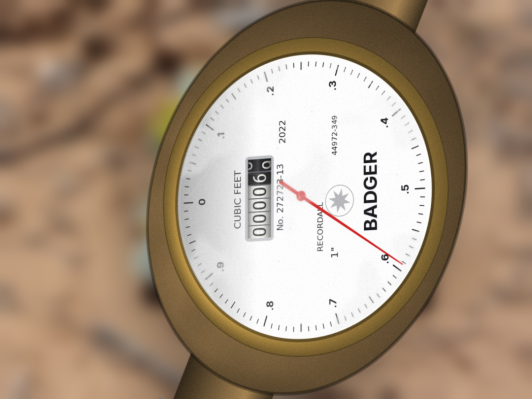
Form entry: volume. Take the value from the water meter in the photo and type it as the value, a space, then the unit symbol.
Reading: 68.59 ft³
